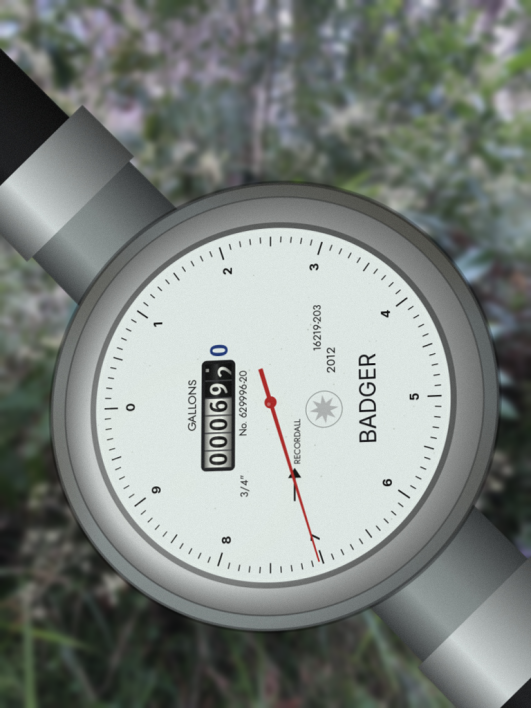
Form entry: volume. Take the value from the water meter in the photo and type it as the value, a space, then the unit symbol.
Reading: 6917.0 gal
